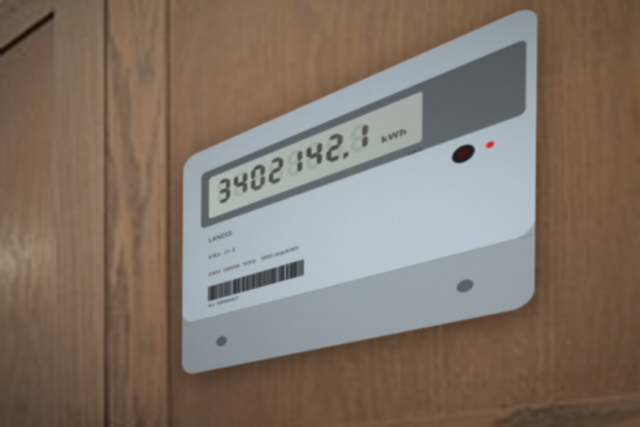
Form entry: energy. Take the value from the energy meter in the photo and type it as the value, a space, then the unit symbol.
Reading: 3402142.1 kWh
